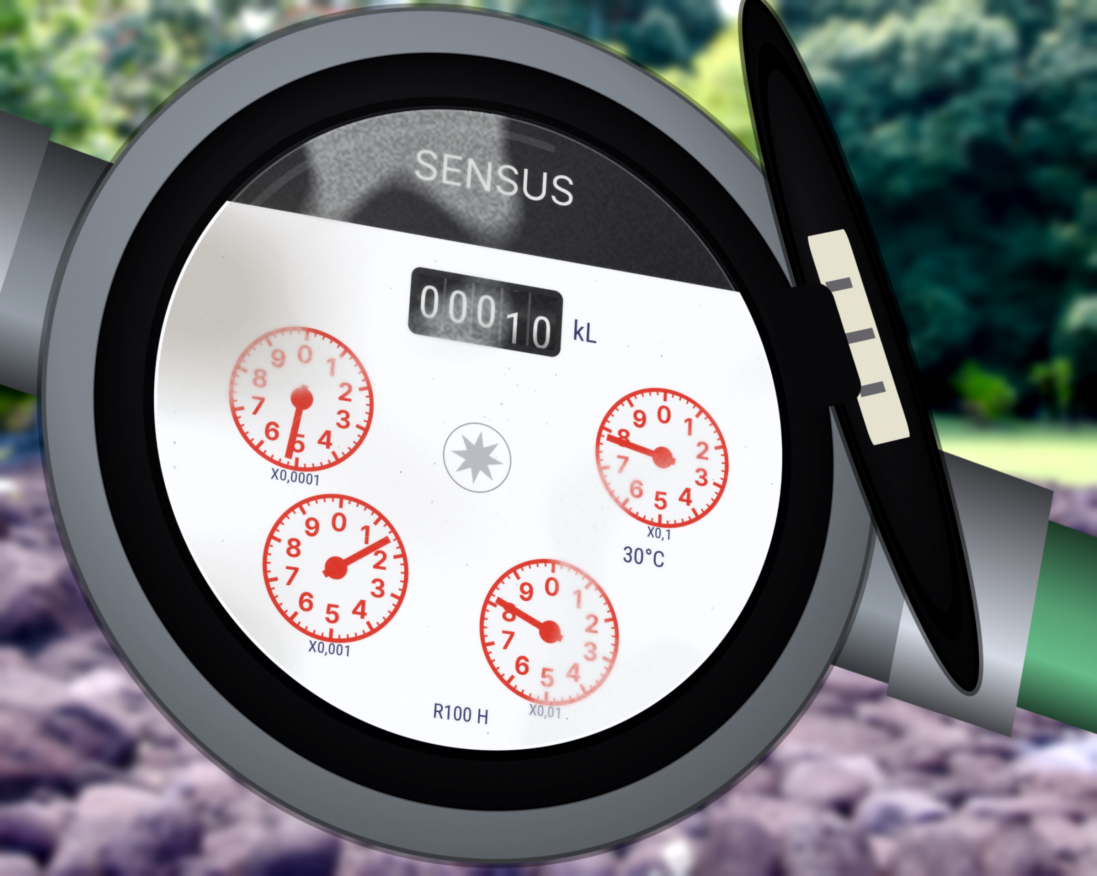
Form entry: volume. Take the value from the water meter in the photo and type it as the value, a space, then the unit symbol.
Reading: 9.7815 kL
